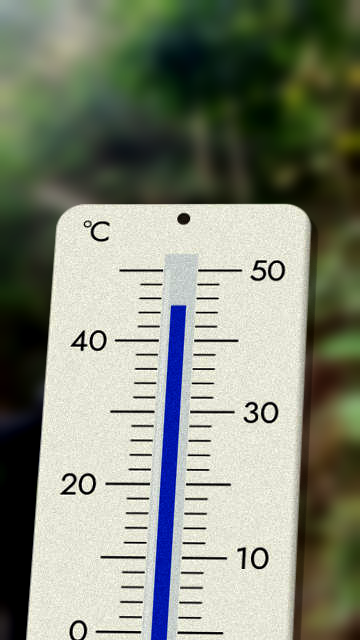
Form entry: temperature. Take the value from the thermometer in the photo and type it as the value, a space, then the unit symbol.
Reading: 45 °C
